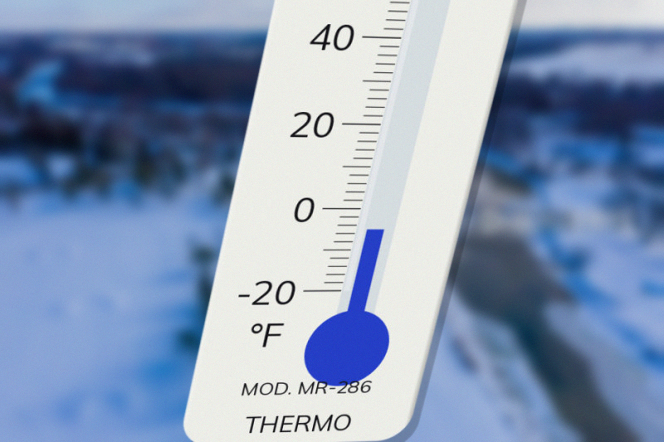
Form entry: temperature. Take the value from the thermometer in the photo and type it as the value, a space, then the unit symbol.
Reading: -5 °F
